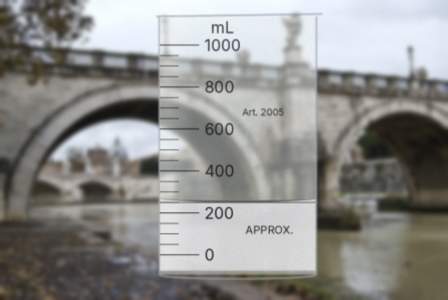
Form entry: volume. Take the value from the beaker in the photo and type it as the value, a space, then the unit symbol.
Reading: 250 mL
